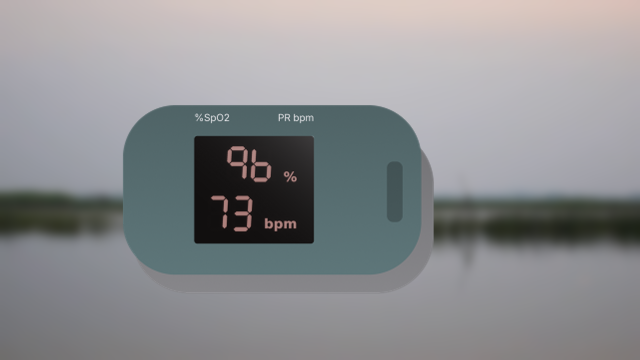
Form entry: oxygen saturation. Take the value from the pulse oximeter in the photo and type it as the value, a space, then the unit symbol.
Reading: 96 %
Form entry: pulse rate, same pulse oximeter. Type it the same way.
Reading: 73 bpm
